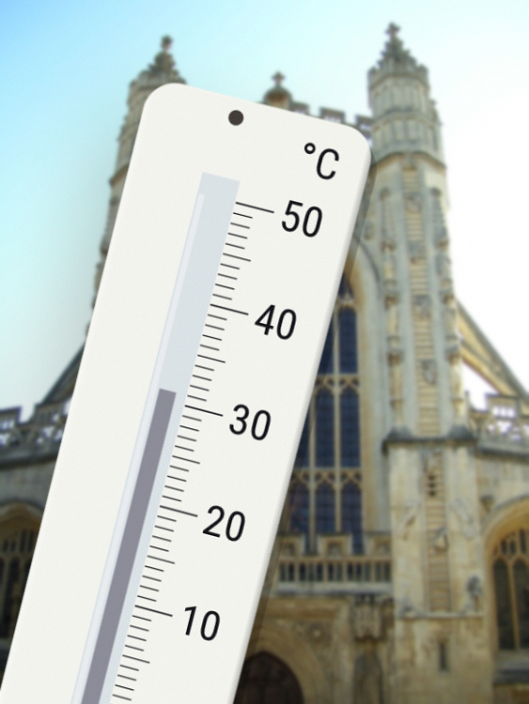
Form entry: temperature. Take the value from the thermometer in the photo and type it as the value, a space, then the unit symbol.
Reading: 31 °C
